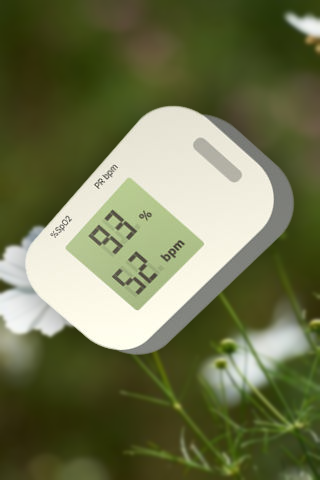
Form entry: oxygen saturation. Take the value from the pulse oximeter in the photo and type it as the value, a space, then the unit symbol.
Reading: 93 %
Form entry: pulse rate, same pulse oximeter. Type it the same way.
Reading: 52 bpm
